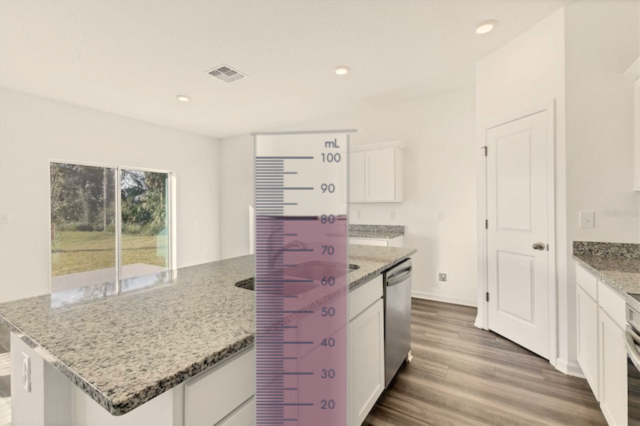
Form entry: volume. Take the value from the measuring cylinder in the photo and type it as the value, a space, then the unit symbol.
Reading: 80 mL
